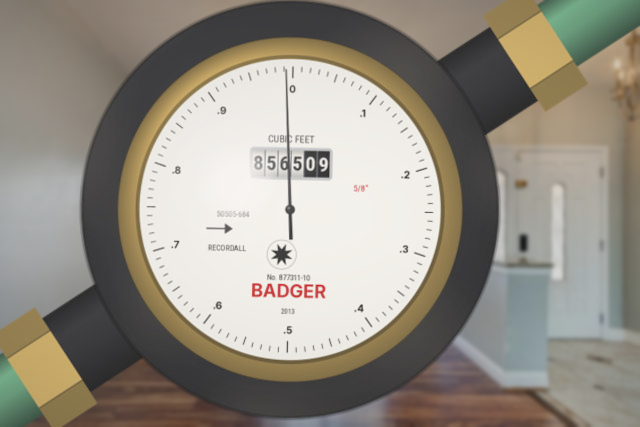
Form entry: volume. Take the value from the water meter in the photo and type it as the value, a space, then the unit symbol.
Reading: 856508.99 ft³
